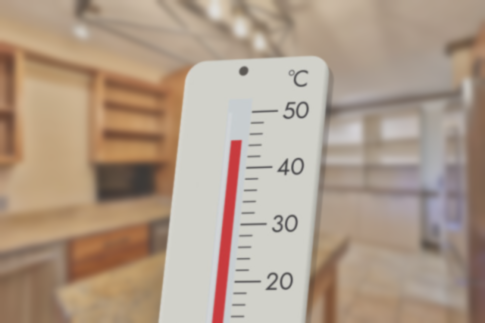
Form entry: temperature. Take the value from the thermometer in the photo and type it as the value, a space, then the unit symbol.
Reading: 45 °C
